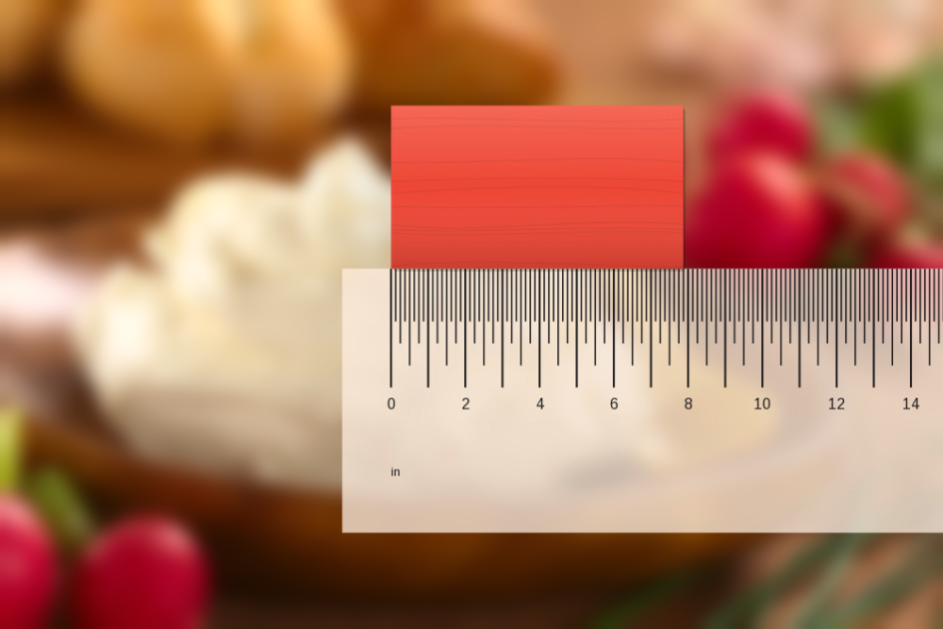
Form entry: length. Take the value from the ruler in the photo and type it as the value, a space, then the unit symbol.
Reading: 7.875 in
